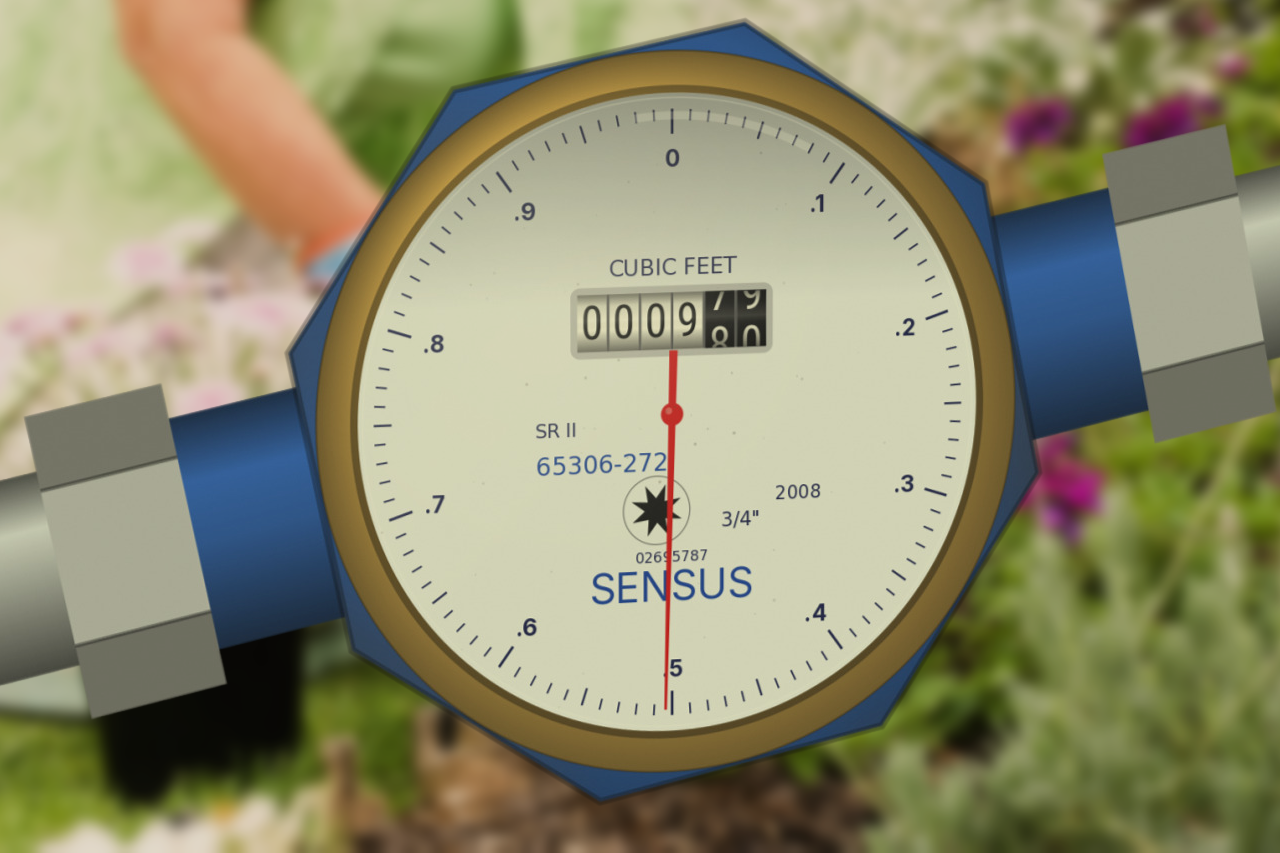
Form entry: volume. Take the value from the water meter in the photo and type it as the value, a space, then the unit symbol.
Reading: 979.50 ft³
